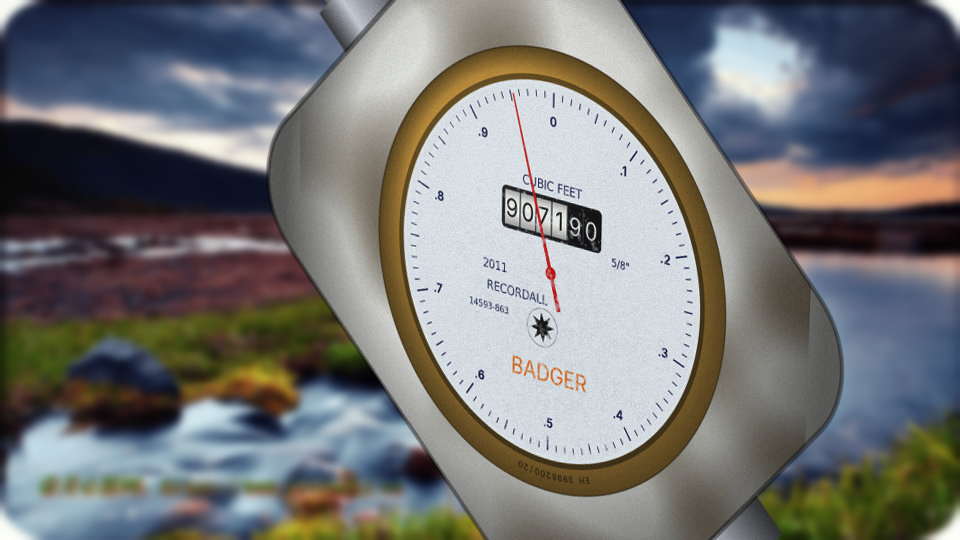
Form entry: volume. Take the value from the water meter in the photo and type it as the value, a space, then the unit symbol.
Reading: 907189.95 ft³
